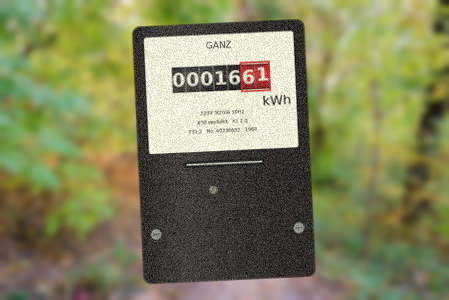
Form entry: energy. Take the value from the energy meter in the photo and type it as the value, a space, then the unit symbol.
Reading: 16.61 kWh
